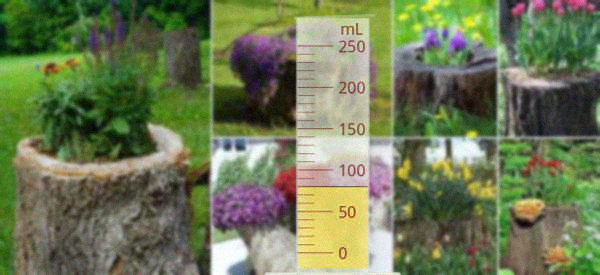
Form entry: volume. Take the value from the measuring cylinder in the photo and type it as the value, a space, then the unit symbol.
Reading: 80 mL
